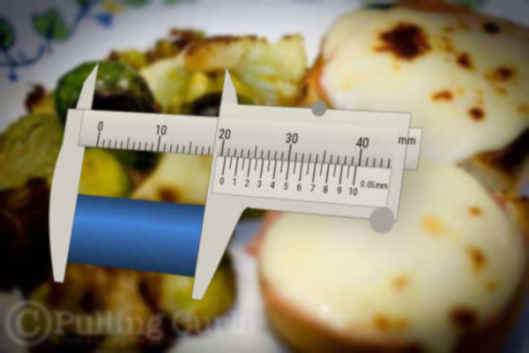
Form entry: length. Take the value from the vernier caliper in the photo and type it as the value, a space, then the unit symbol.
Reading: 20.6 mm
